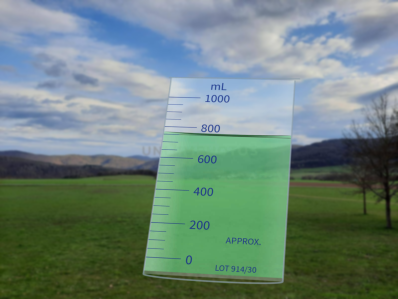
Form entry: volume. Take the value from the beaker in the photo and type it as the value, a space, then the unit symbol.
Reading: 750 mL
